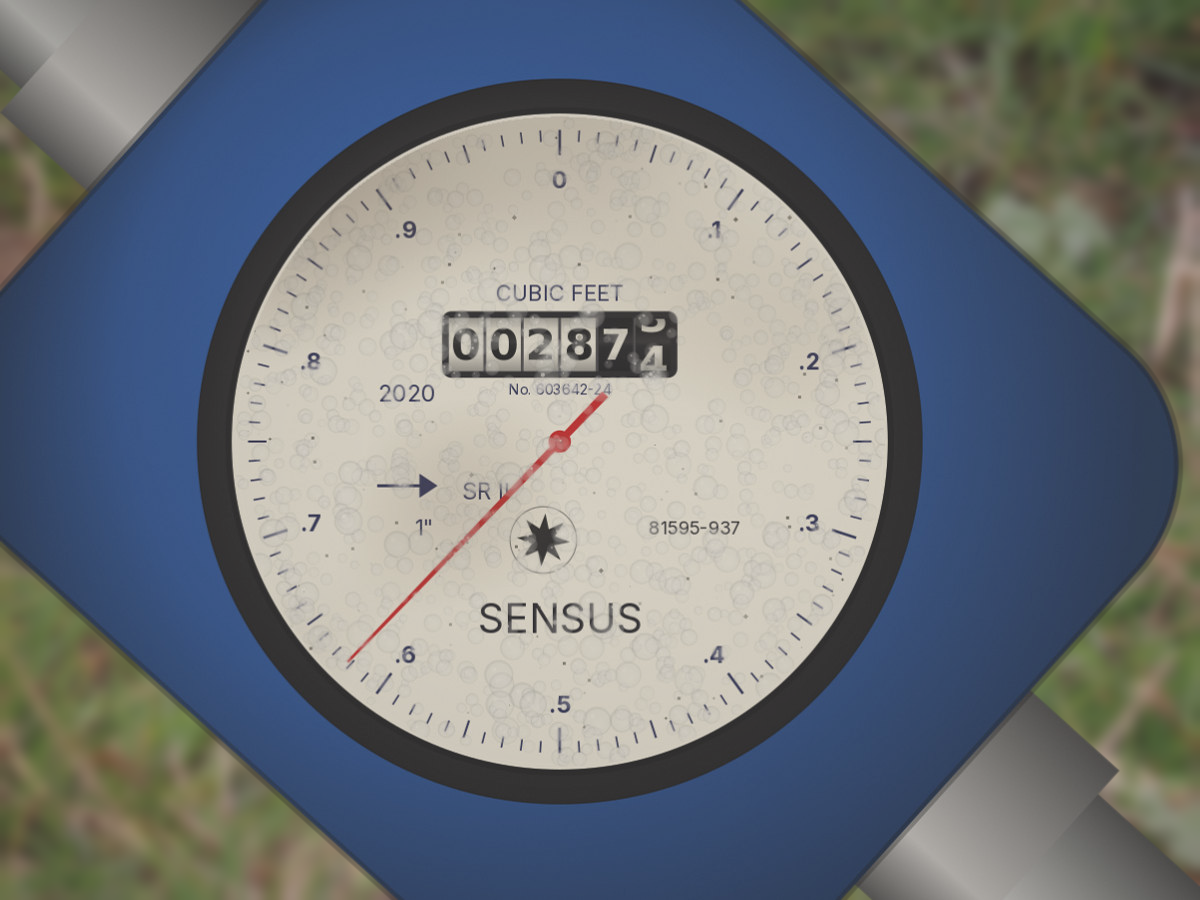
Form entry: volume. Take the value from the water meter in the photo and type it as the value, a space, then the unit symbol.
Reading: 2873.62 ft³
